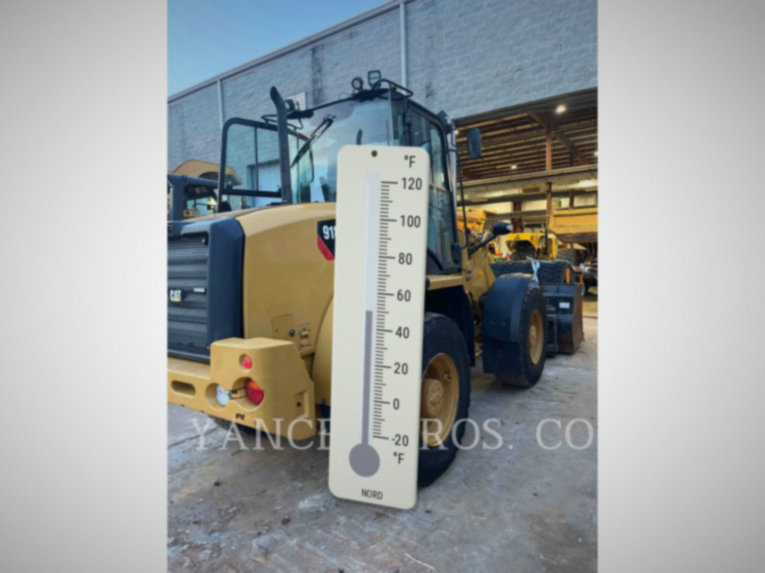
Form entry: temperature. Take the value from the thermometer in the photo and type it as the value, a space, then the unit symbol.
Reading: 50 °F
